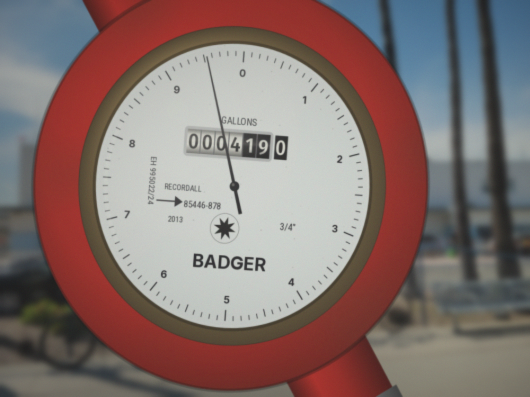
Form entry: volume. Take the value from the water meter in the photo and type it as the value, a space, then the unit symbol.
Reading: 4189.5 gal
